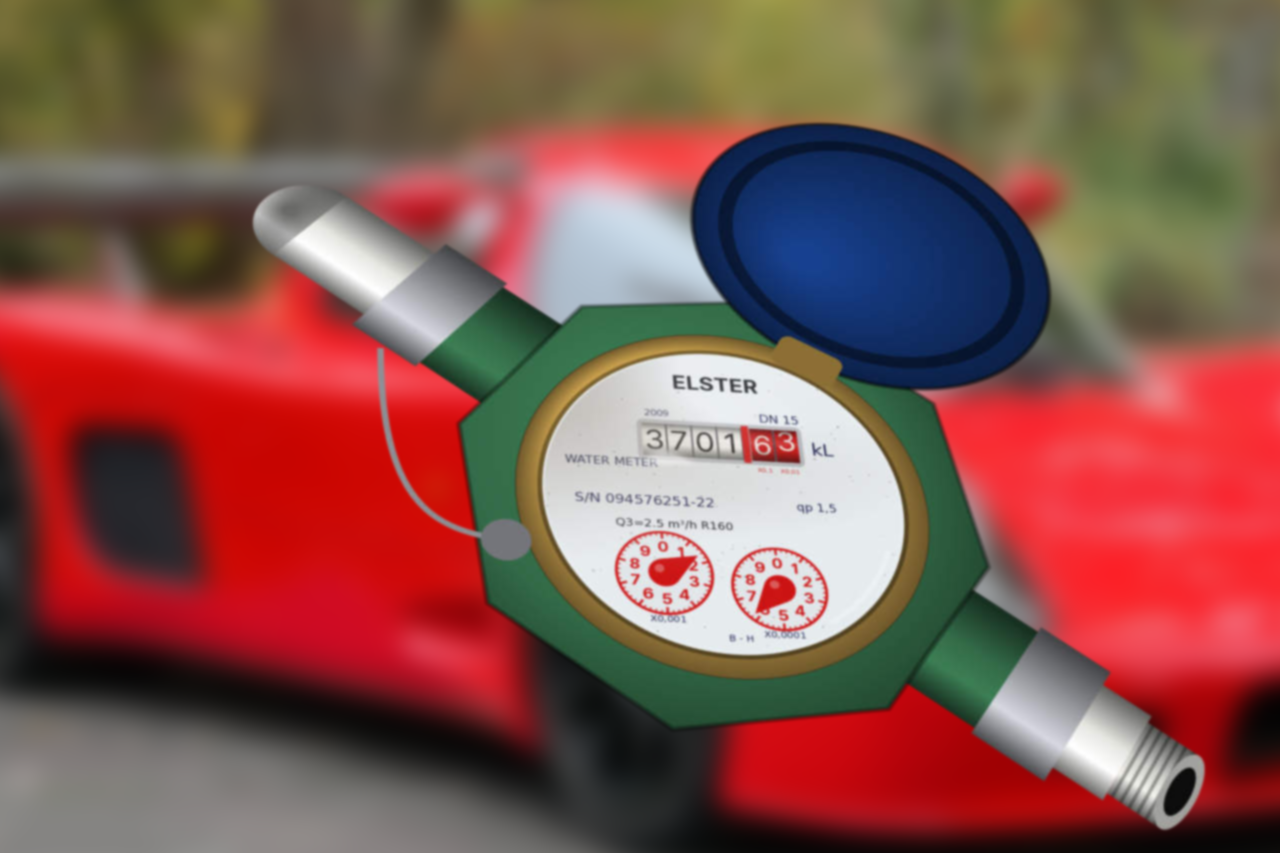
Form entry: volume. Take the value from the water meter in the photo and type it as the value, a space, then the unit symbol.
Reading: 3701.6316 kL
